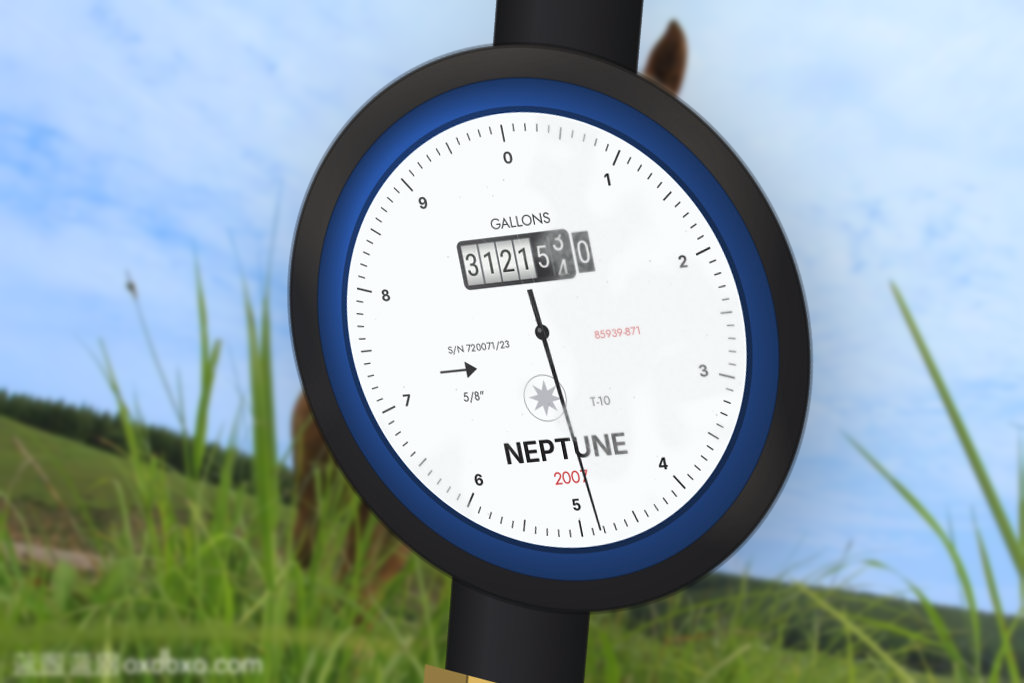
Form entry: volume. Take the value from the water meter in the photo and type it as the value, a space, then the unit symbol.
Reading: 3121534.8 gal
